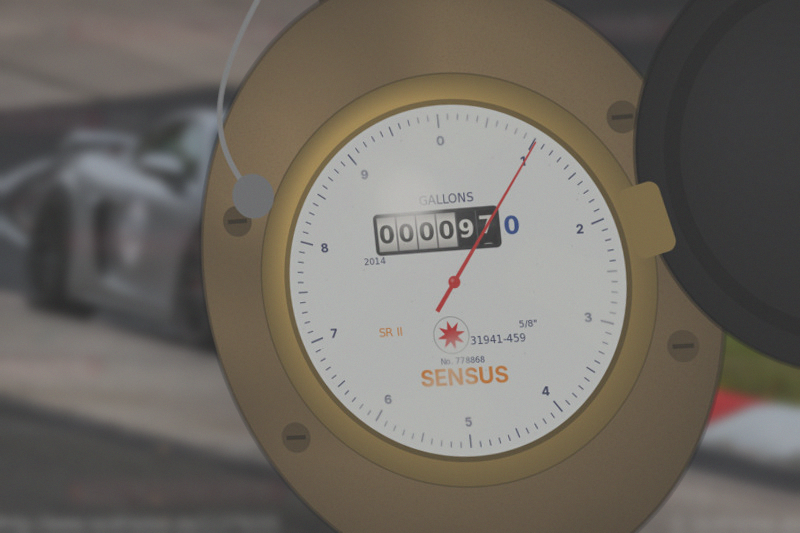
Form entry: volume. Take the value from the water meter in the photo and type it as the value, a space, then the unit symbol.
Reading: 971.0 gal
